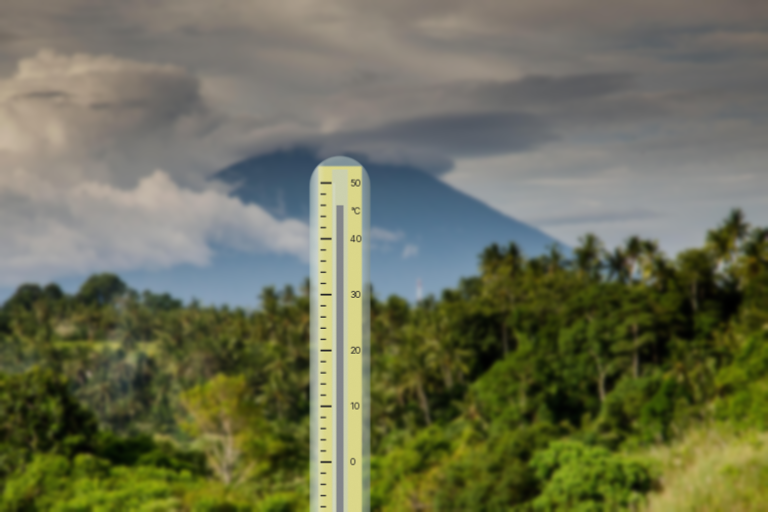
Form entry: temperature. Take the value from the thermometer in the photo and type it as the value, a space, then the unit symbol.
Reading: 46 °C
